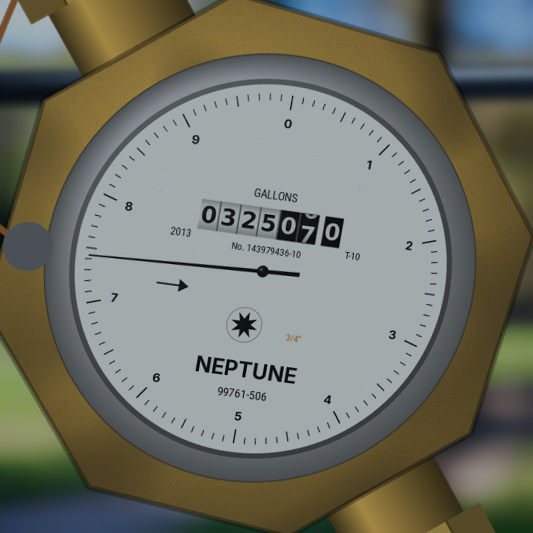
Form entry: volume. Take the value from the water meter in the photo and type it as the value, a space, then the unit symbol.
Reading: 325067.4 gal
